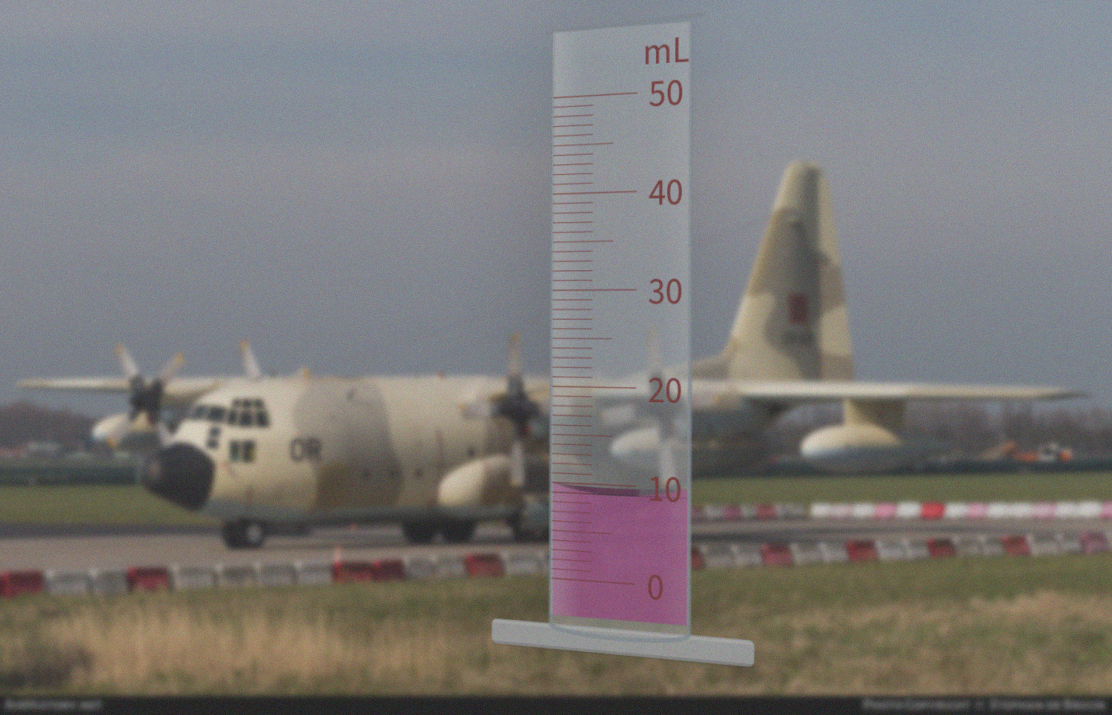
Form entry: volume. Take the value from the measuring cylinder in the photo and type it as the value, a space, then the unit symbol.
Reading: 9 mL
